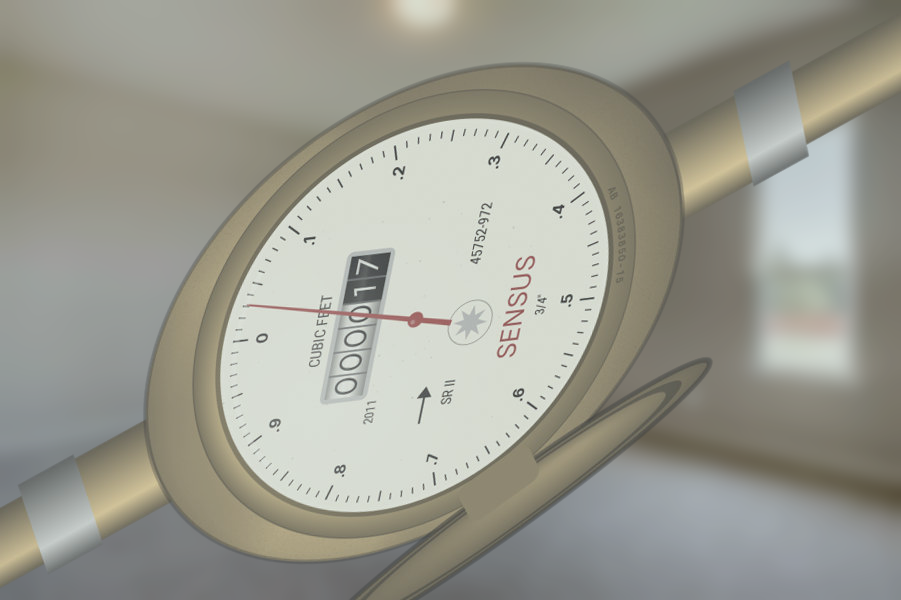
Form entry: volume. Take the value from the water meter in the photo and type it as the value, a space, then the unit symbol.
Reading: 17.03 ft³
